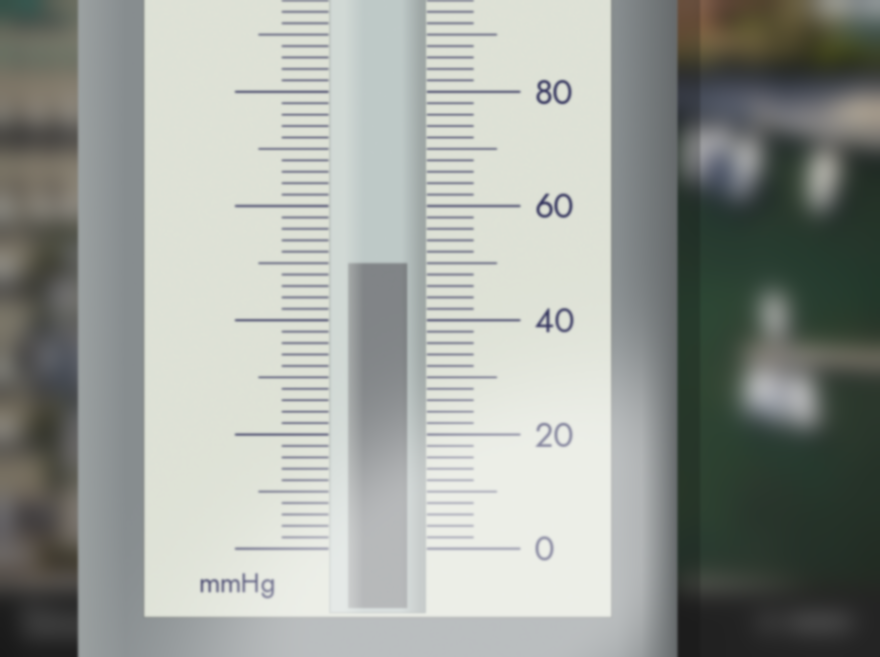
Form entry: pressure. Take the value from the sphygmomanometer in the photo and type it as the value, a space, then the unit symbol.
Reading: 50 mmHg
